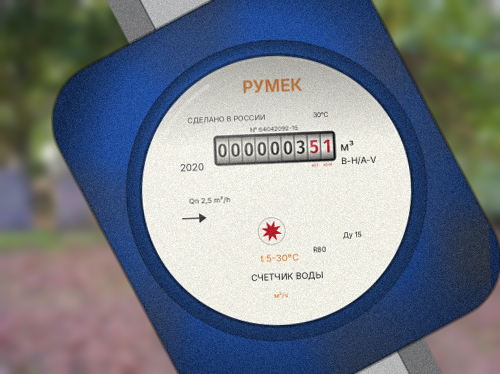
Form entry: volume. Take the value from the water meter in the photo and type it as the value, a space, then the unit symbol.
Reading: 3.51 m³
